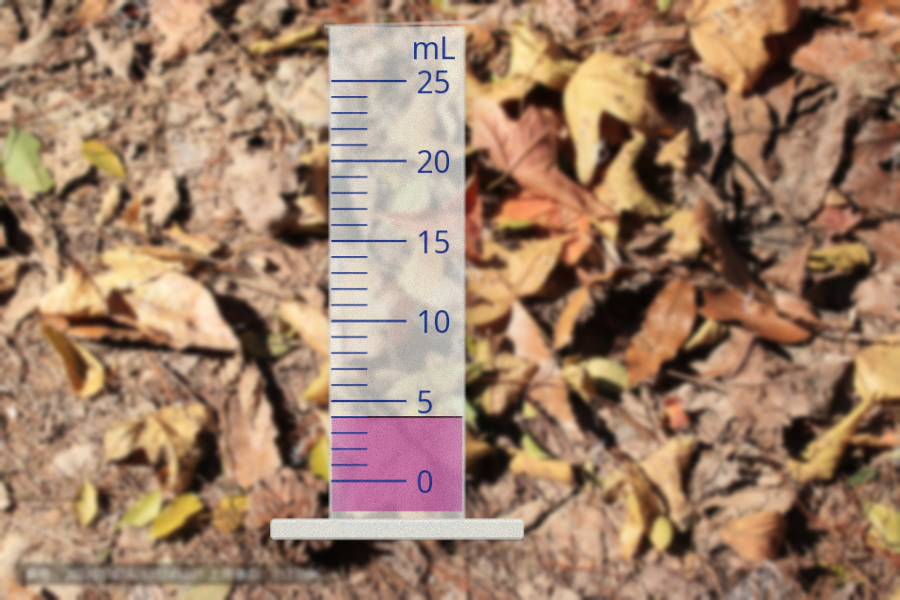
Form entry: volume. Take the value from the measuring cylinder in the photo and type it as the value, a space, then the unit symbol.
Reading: 4 mL
